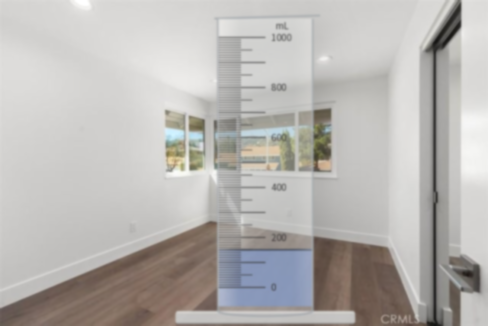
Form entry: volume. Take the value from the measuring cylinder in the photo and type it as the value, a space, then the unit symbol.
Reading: 150 mL
